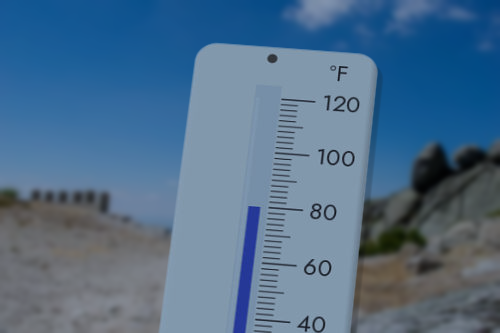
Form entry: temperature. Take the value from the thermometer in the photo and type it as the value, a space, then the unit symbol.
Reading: 80 °F
